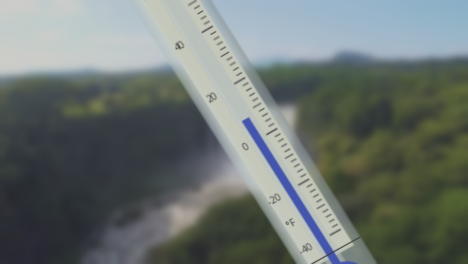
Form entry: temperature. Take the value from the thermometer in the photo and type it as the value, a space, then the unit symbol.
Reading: 8 °F
